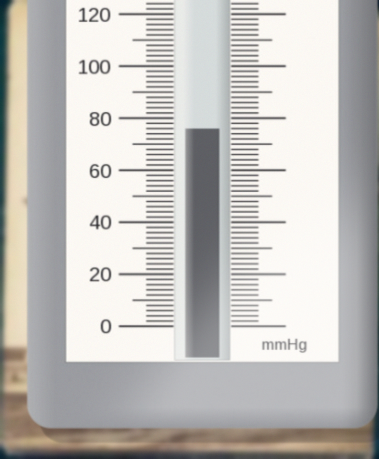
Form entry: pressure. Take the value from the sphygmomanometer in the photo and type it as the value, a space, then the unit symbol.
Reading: 76 mmHg
